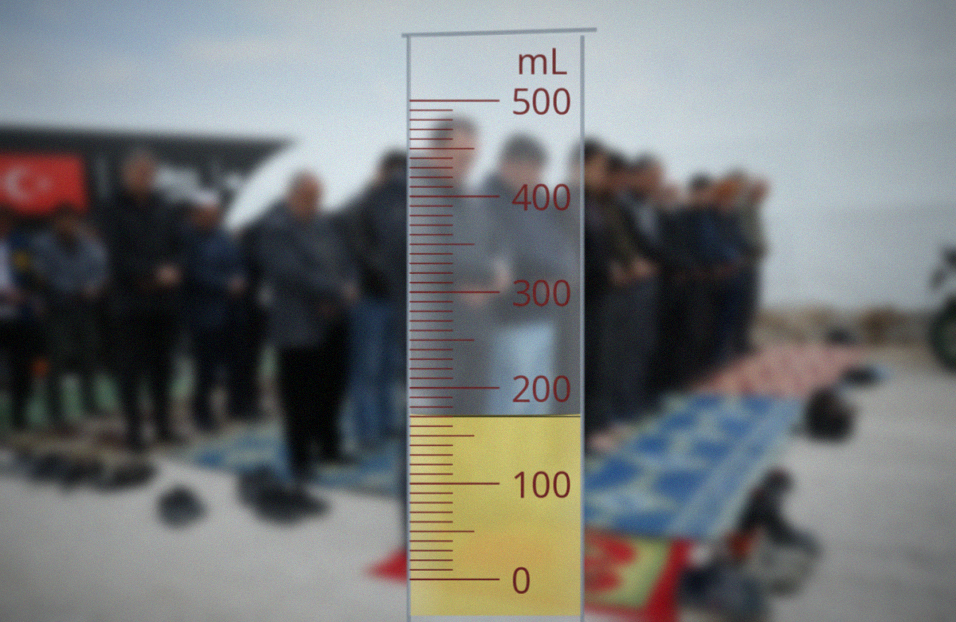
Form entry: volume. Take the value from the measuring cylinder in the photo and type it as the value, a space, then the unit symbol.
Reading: 170 mL
